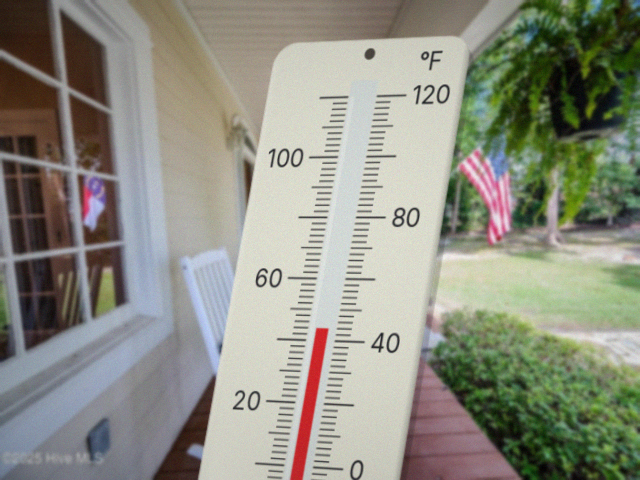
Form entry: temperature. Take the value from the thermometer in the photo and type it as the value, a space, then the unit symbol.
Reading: 44 °F
